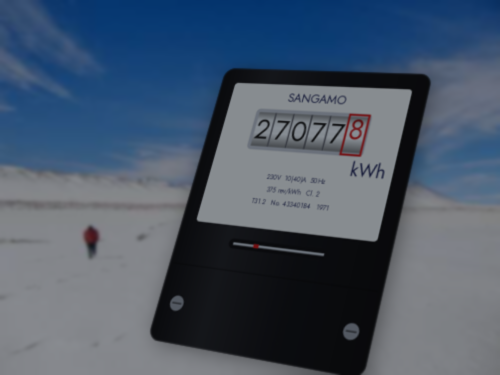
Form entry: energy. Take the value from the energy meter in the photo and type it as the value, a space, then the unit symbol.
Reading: 27077.8 kWh
